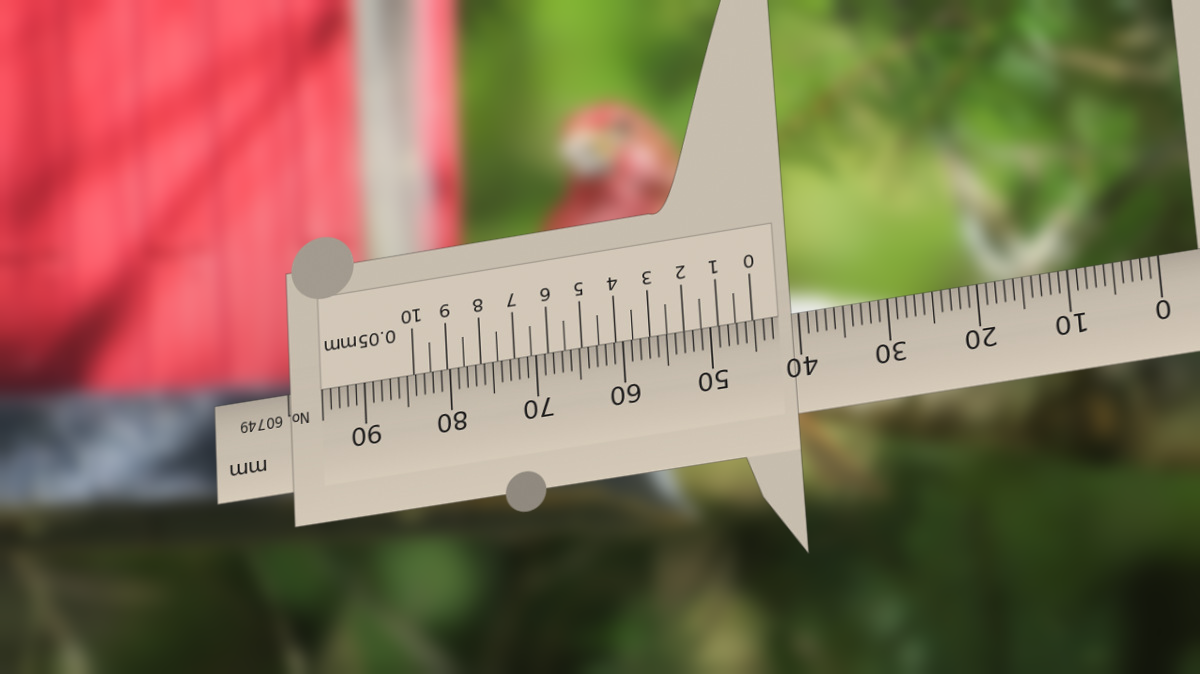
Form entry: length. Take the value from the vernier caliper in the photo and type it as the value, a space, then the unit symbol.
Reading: 45.2 mm
